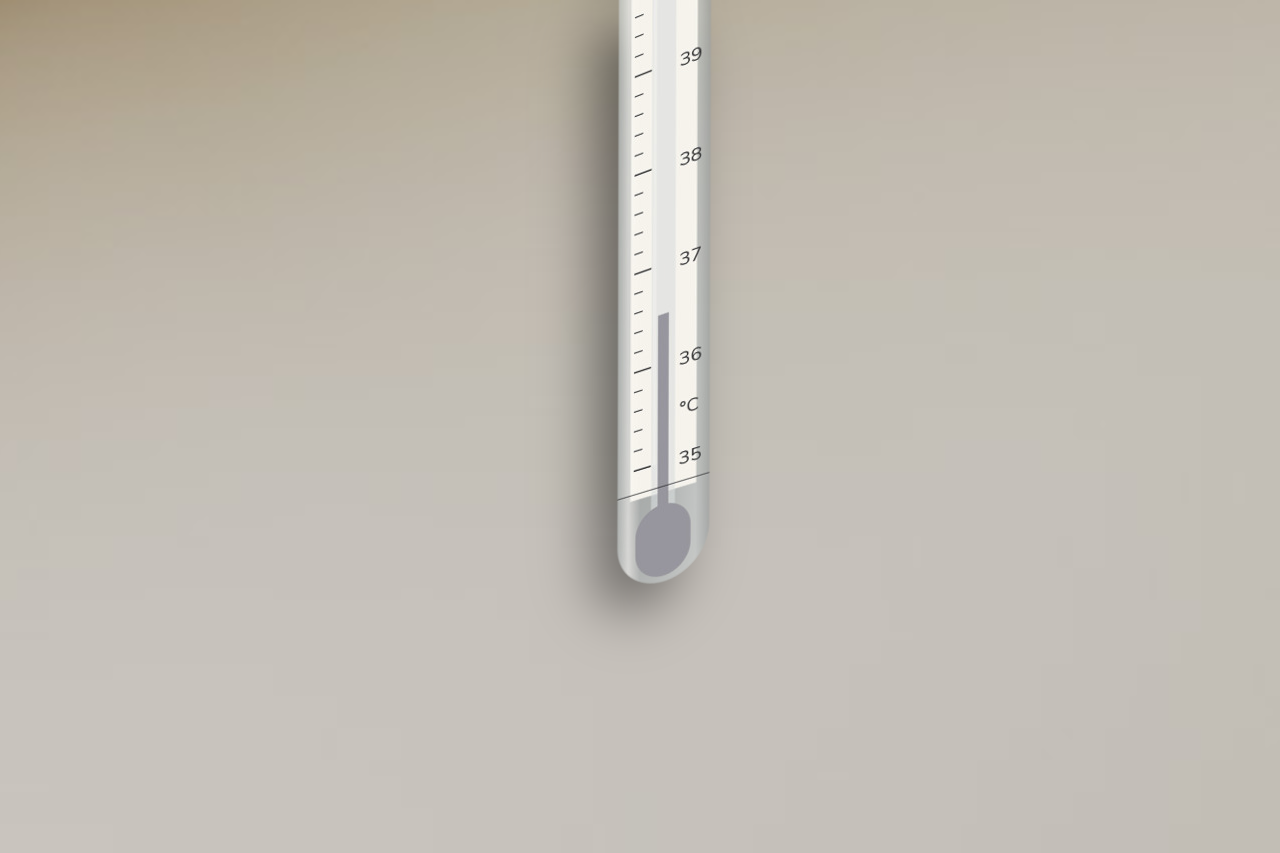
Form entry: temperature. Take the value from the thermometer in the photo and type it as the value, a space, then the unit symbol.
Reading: 36.5 °C
